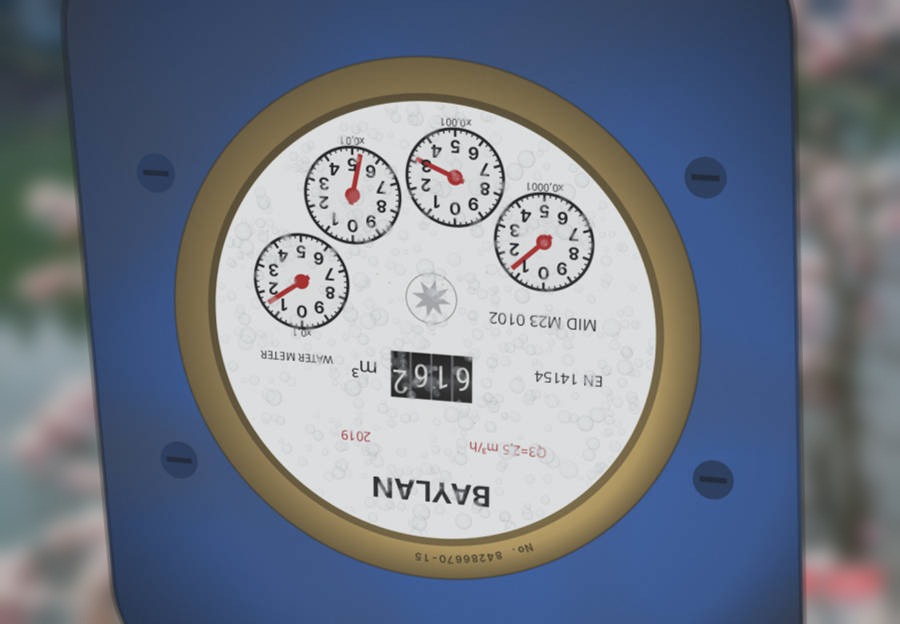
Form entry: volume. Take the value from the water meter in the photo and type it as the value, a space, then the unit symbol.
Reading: 6162.1531 m³
